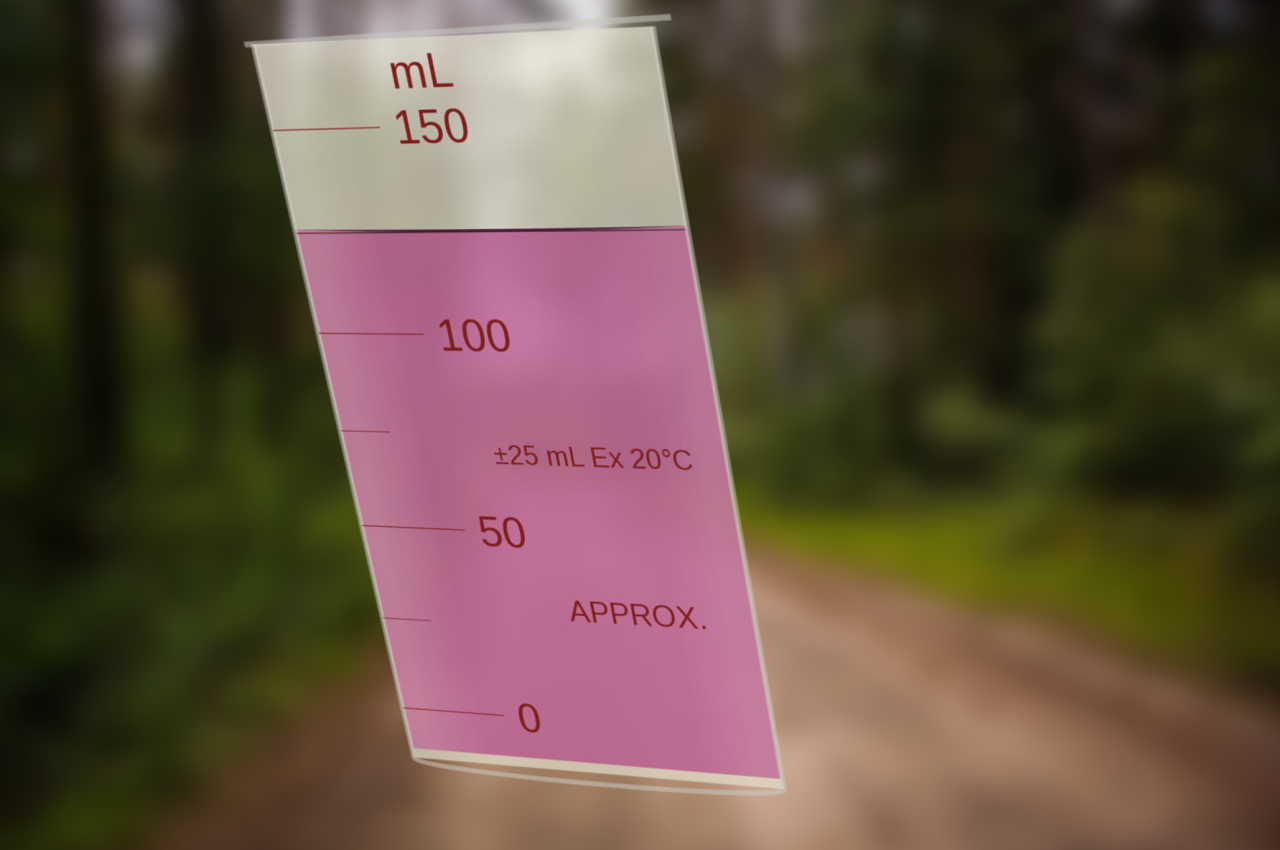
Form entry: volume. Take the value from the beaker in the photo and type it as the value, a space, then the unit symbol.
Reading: 125 mL
